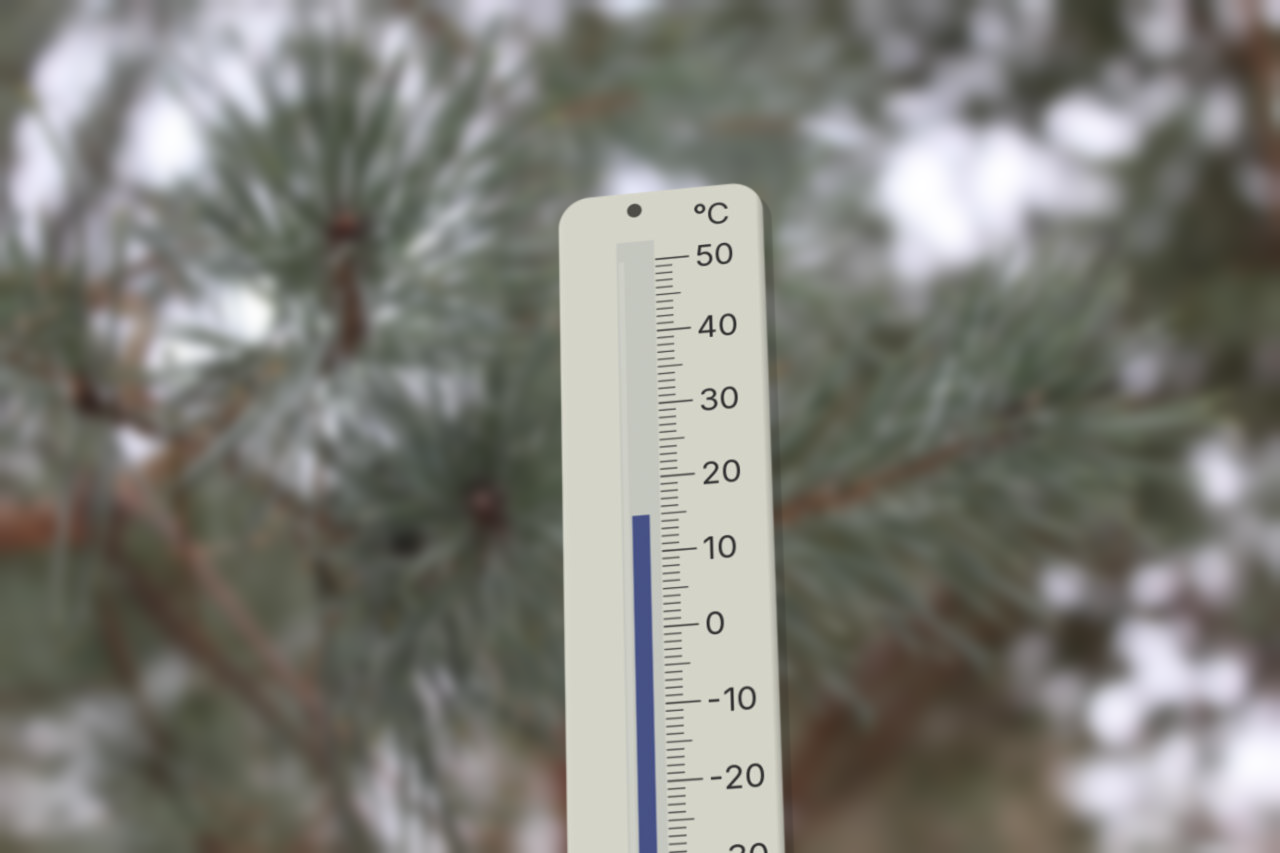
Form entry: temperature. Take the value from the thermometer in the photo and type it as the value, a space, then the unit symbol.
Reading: 15 °C
